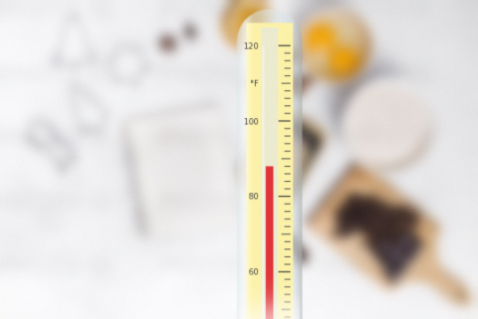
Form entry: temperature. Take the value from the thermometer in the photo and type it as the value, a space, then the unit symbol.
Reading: 88 °F
